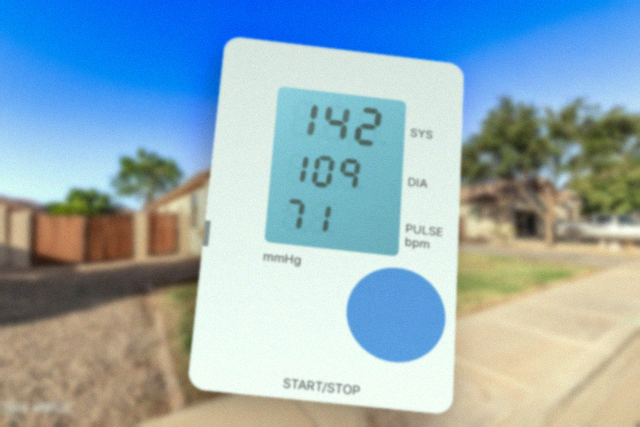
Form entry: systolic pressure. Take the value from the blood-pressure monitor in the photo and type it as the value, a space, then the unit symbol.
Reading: 142 mmHg
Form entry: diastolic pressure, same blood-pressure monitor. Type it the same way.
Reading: 109 mmHg
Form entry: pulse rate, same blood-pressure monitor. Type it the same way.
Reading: 71 bpm
